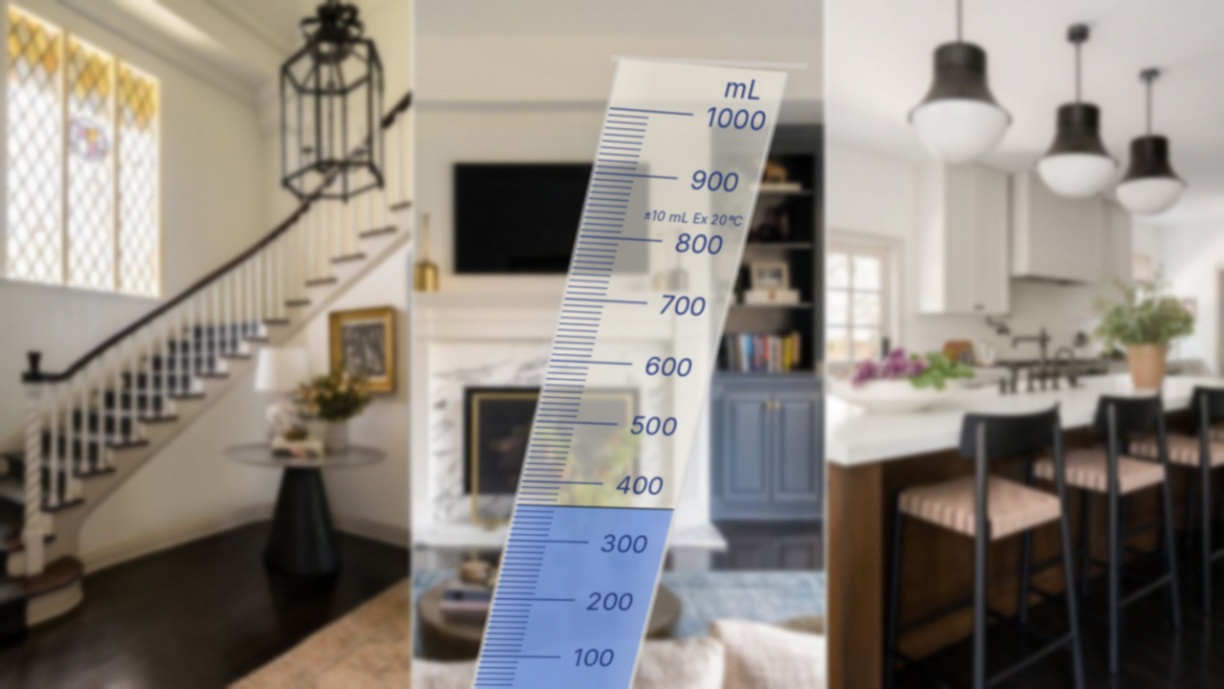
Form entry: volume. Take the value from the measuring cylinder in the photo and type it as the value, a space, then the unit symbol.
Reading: 360 mL
